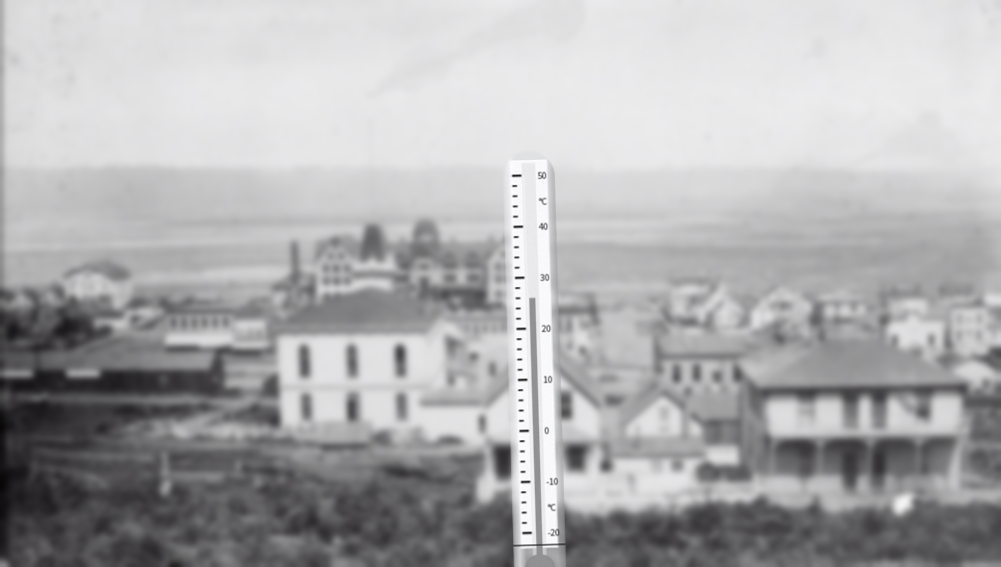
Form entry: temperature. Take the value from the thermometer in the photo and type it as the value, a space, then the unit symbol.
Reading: 26 °C
